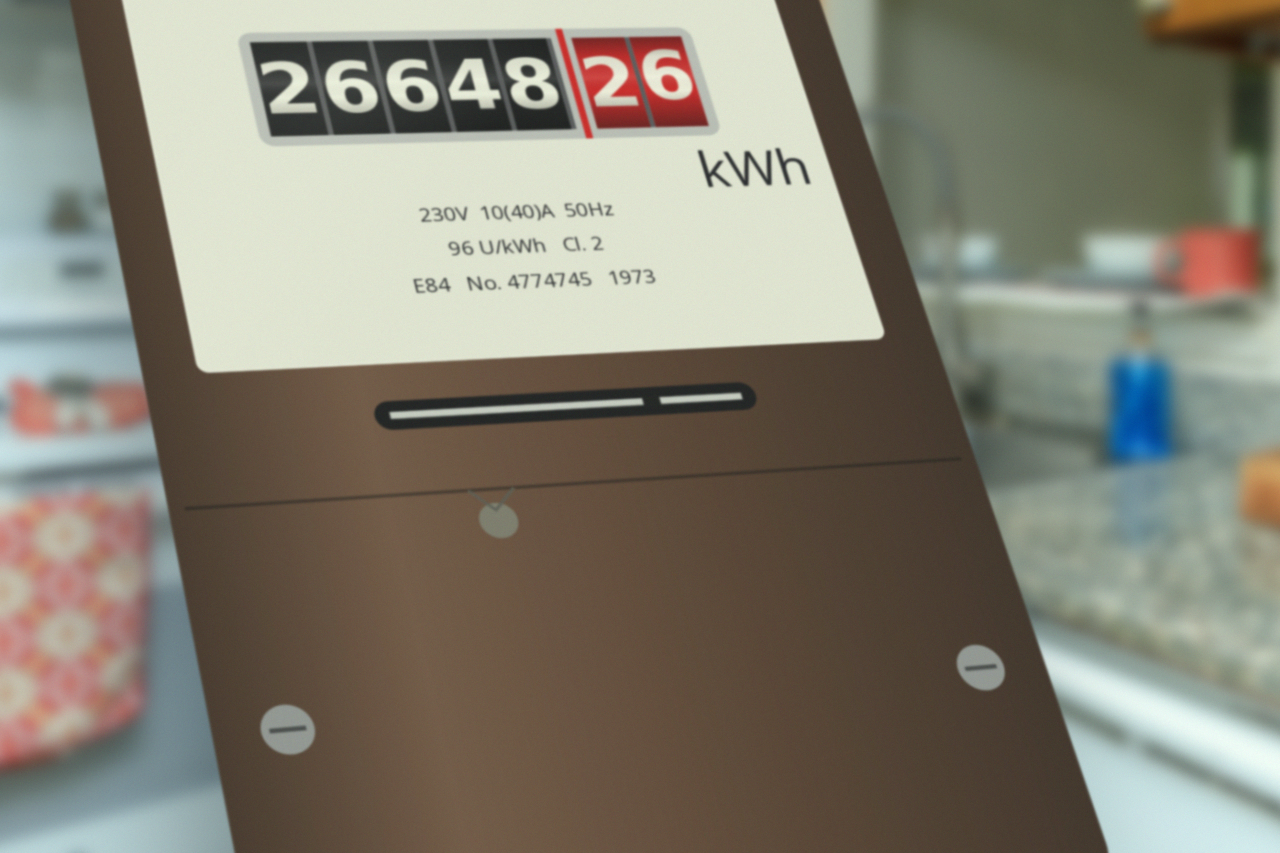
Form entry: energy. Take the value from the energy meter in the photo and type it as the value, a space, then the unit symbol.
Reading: 26648.26 kWh
